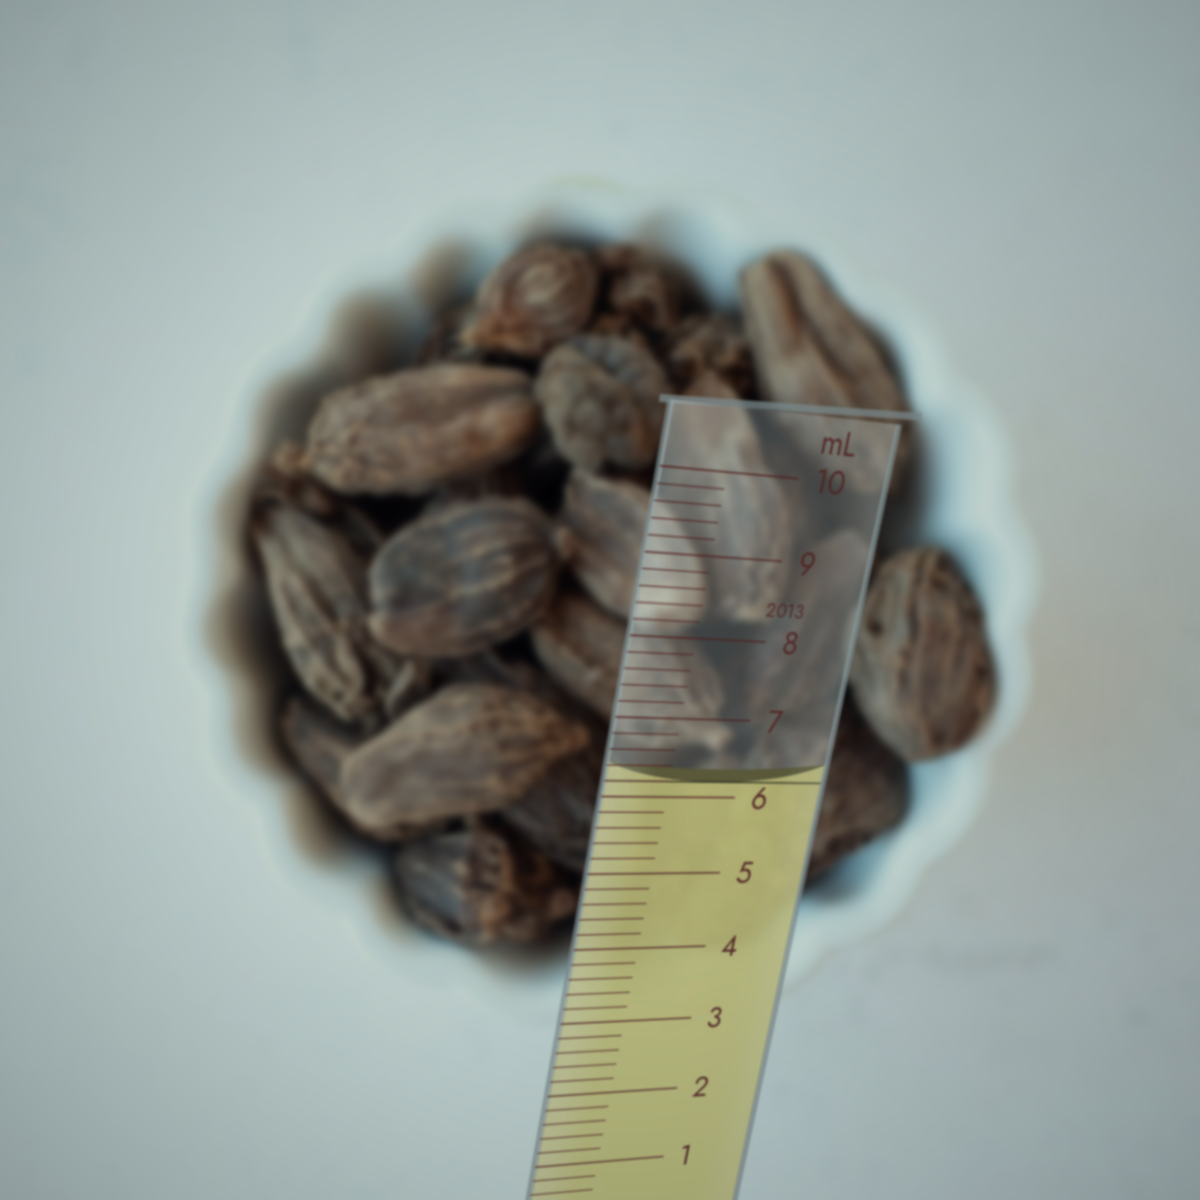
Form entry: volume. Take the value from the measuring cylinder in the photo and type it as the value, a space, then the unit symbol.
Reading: 6.2 mL
